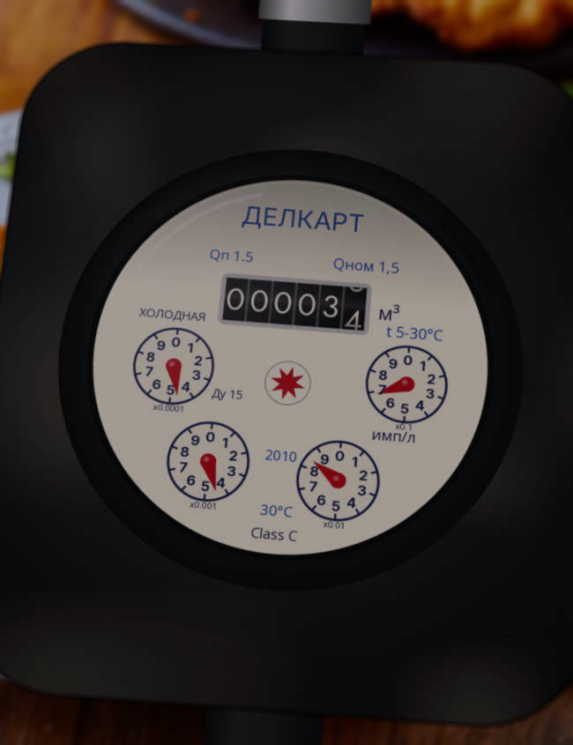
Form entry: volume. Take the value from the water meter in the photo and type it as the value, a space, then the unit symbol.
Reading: 33.6844 m³
